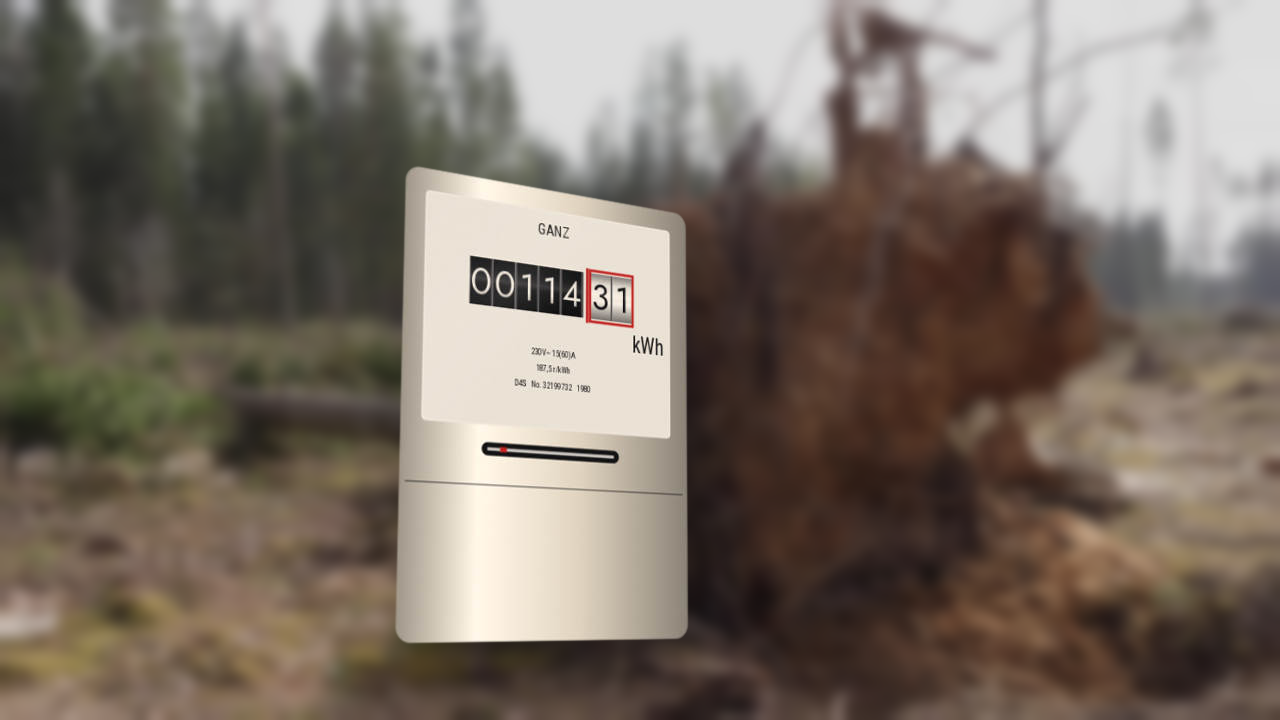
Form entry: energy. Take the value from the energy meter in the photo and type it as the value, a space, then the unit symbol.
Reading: 114.31 kWh
